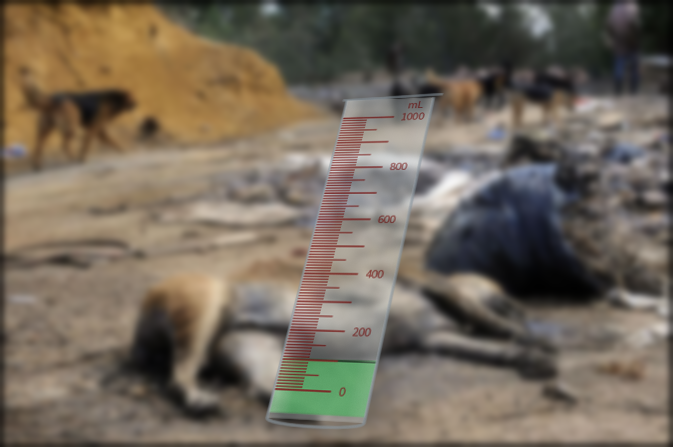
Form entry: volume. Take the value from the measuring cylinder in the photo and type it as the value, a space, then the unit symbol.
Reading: 100 mL
